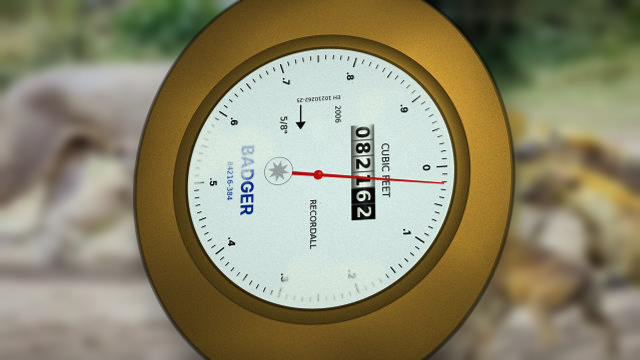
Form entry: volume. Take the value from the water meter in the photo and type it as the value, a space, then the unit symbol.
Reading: 82162.02 ft³
